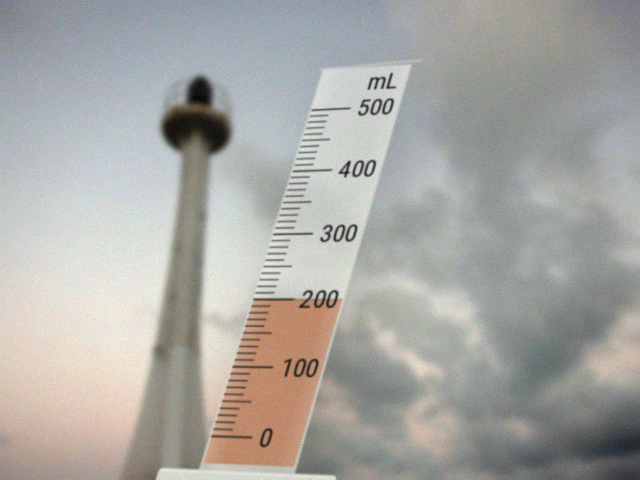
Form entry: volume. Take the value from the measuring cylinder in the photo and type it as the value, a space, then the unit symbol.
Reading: 200 mL
